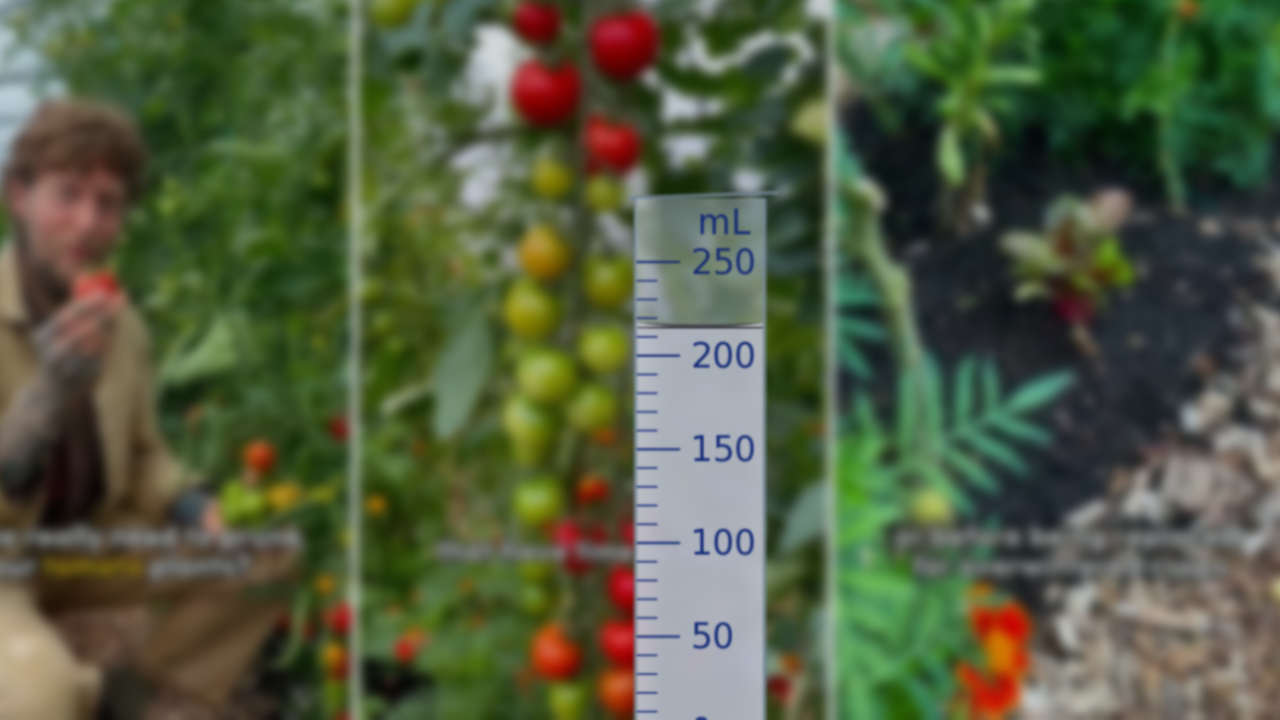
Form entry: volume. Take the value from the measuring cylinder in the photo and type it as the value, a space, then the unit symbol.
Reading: 215 mL
